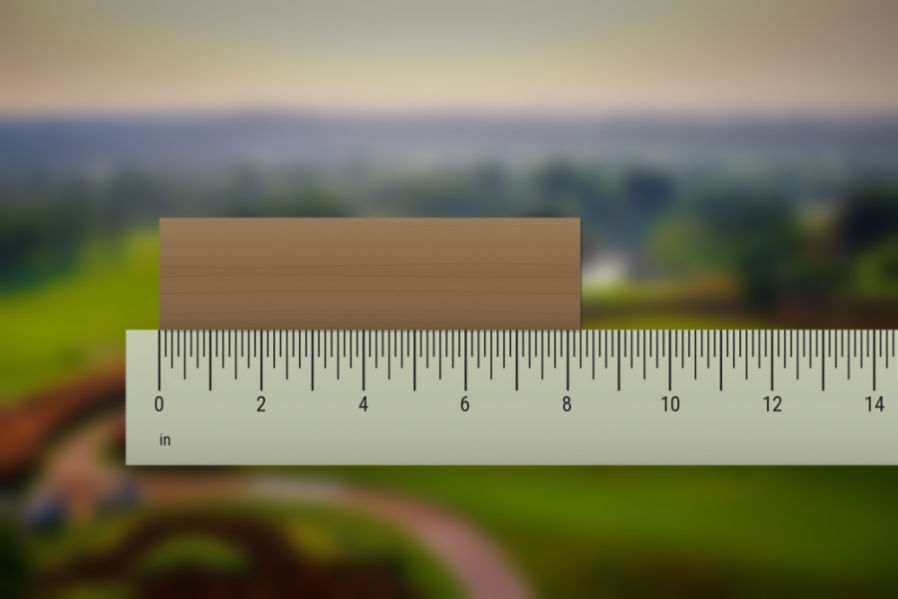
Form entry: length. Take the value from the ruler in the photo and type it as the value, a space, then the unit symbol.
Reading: 8.25 in
